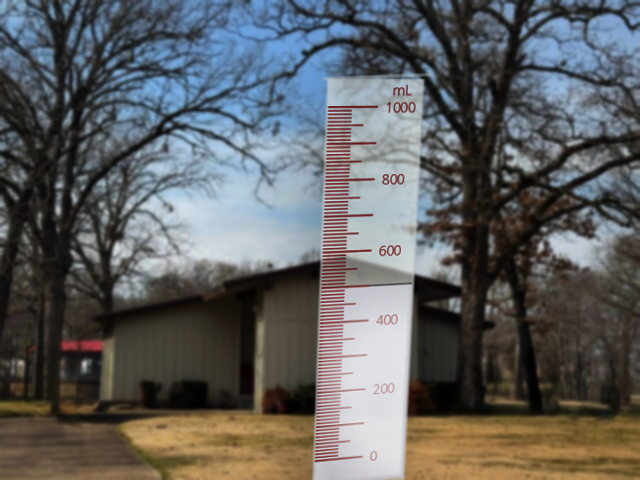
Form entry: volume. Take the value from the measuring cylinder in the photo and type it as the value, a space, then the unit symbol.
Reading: 500 mL
